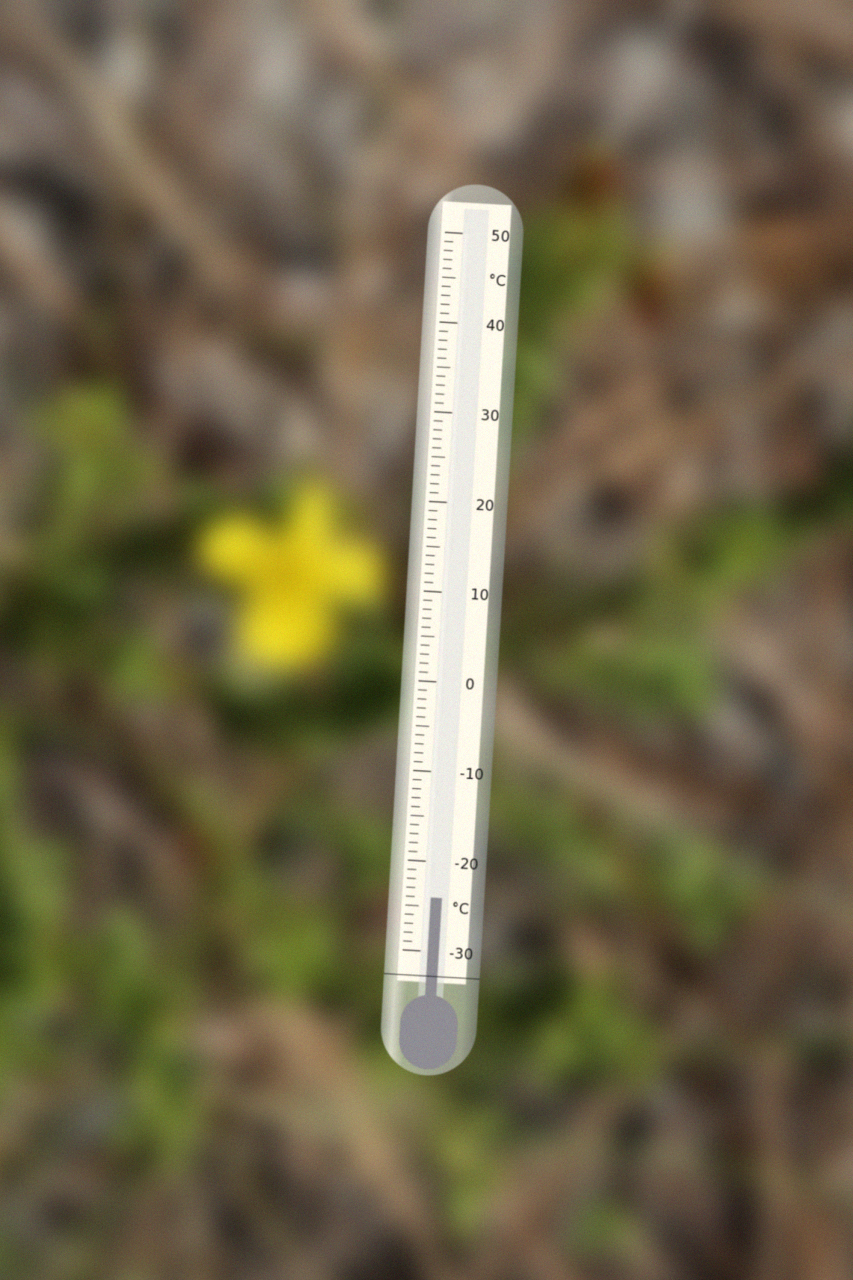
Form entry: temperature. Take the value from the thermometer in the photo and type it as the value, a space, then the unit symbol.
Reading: -24 °C
